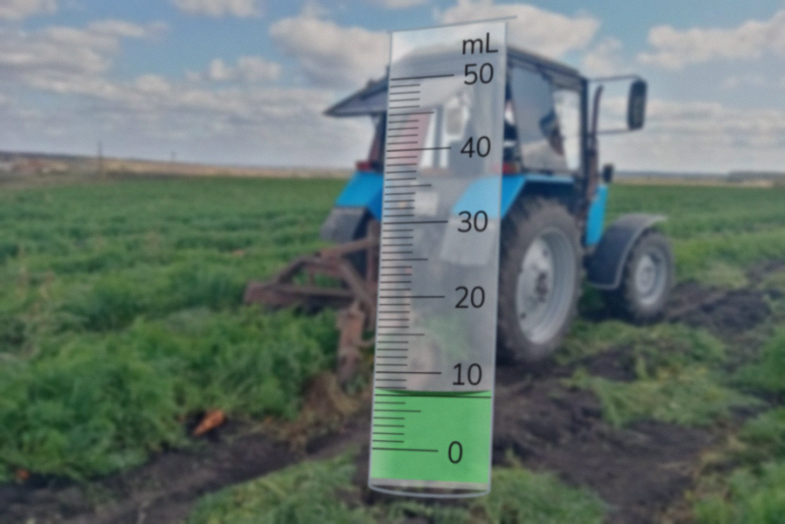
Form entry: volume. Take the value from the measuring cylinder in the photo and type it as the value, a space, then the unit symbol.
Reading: 7 mL
